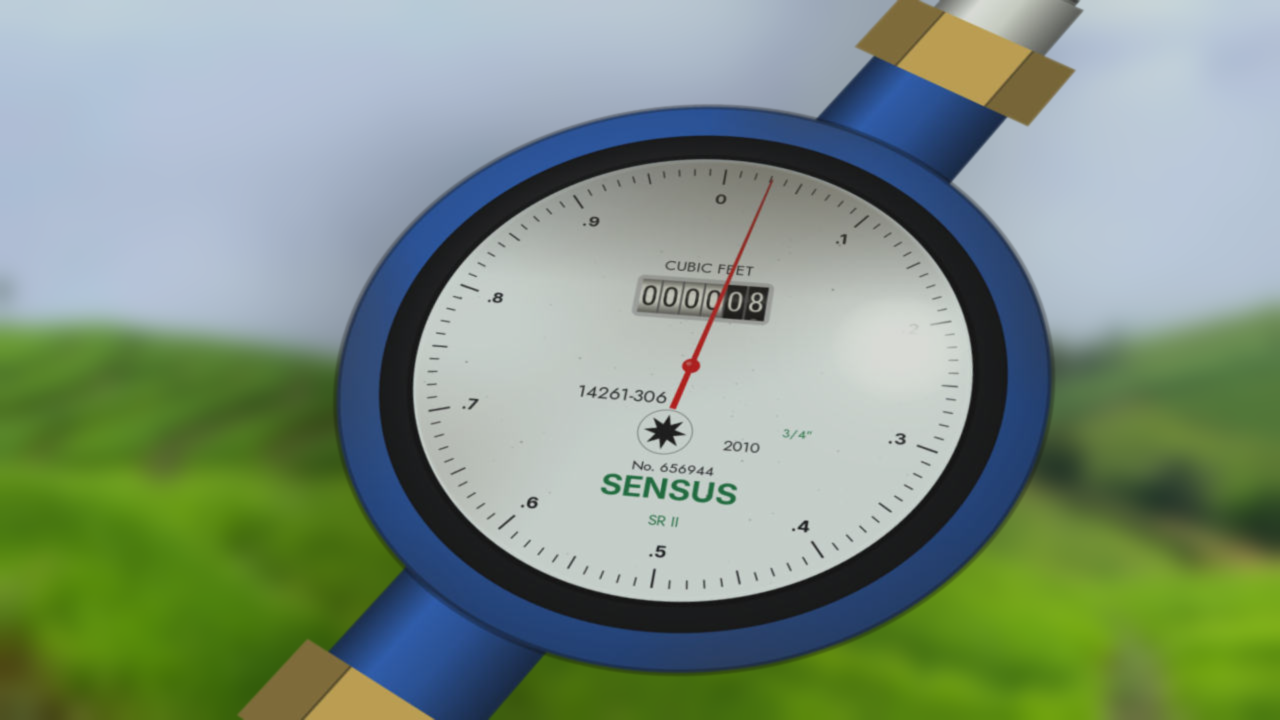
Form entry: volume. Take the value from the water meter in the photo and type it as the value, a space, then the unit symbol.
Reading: 8.03 ft³
